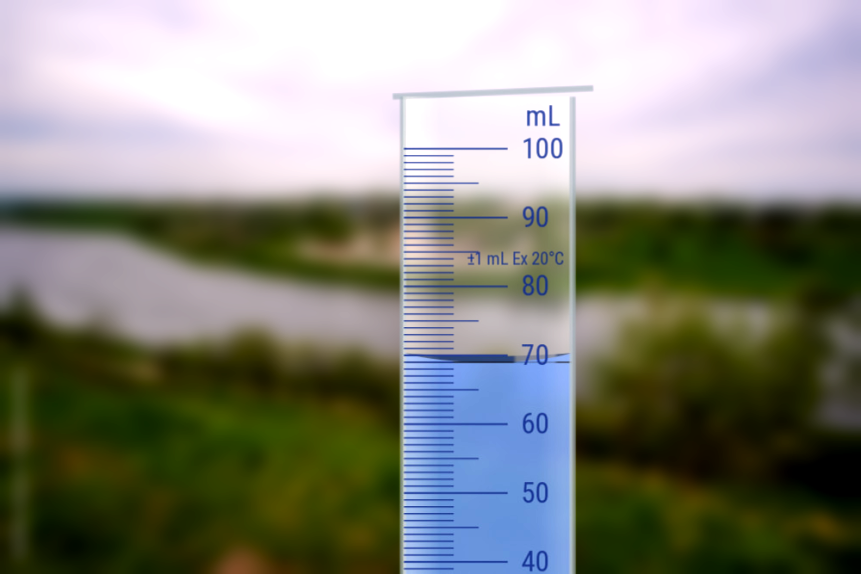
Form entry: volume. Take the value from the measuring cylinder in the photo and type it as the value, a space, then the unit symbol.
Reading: 69 mL
